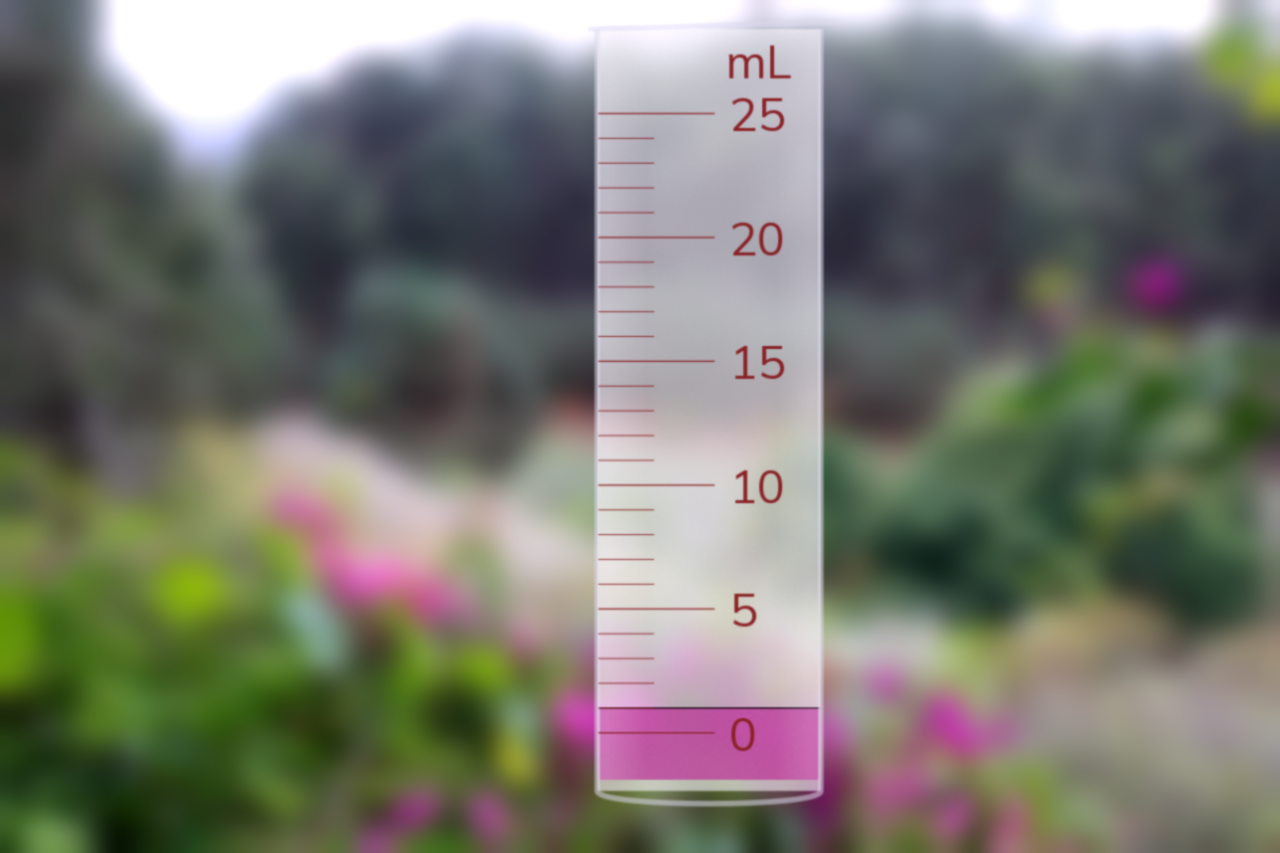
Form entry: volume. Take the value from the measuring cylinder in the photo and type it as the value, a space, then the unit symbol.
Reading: 1 mL
